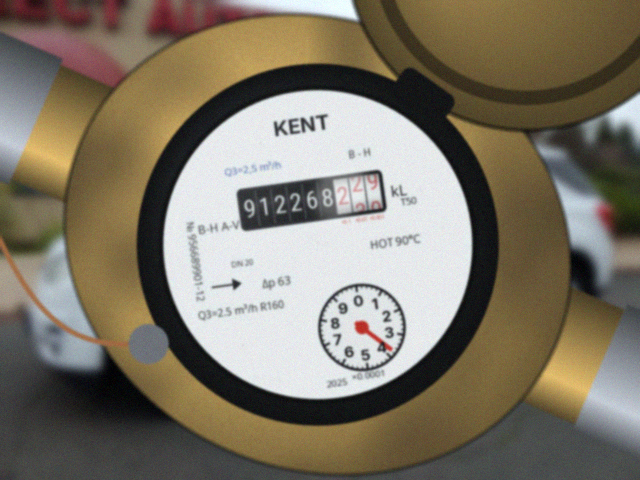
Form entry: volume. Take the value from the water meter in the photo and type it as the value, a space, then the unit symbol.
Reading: 912268.2293 kL
